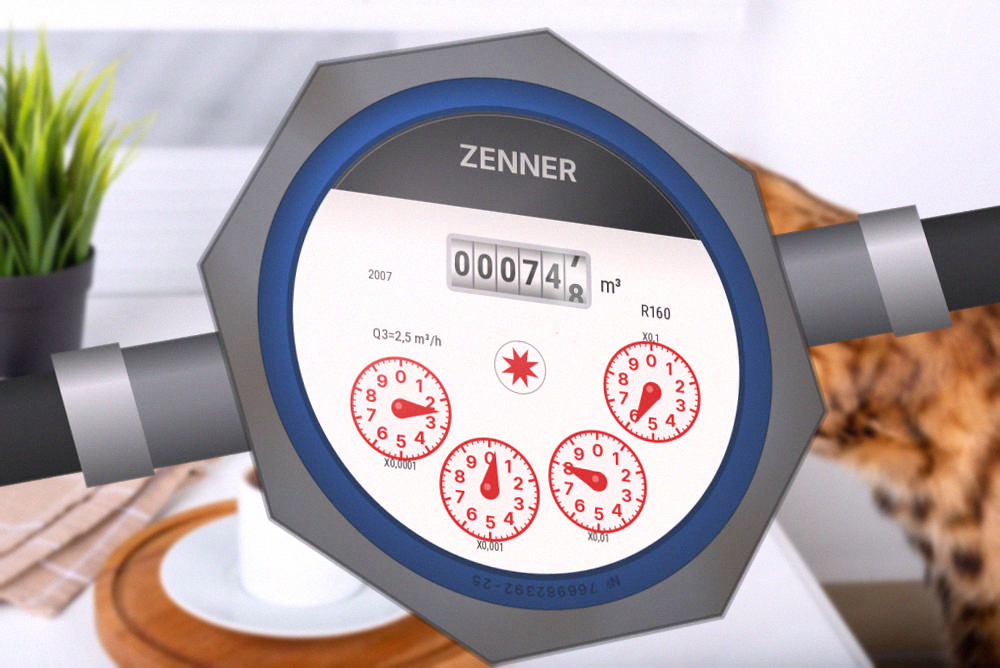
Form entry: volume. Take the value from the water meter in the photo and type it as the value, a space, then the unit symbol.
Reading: 747.5802 m³
